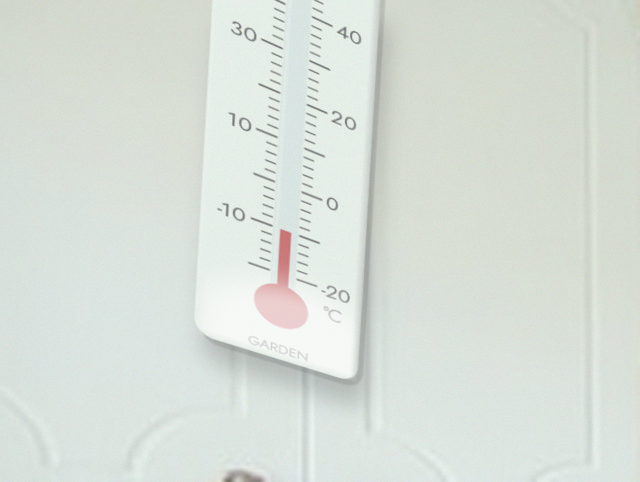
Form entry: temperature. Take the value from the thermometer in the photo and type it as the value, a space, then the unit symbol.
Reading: -10 °C
